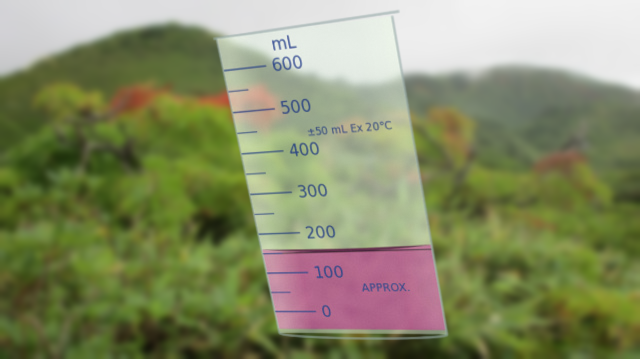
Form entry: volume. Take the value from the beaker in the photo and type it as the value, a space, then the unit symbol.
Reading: 150 mL
